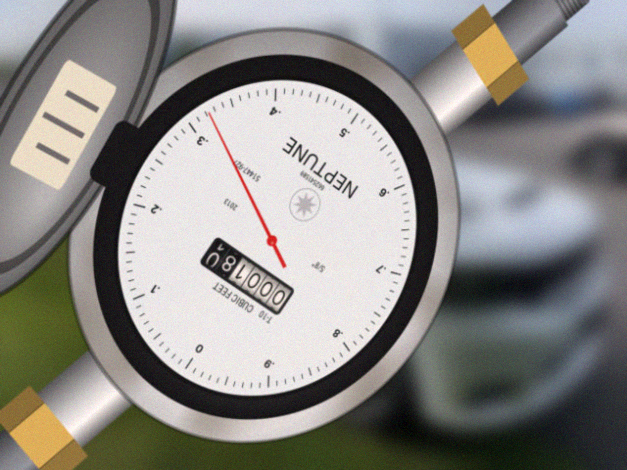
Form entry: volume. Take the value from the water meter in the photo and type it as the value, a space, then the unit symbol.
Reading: 180.32 ft³
